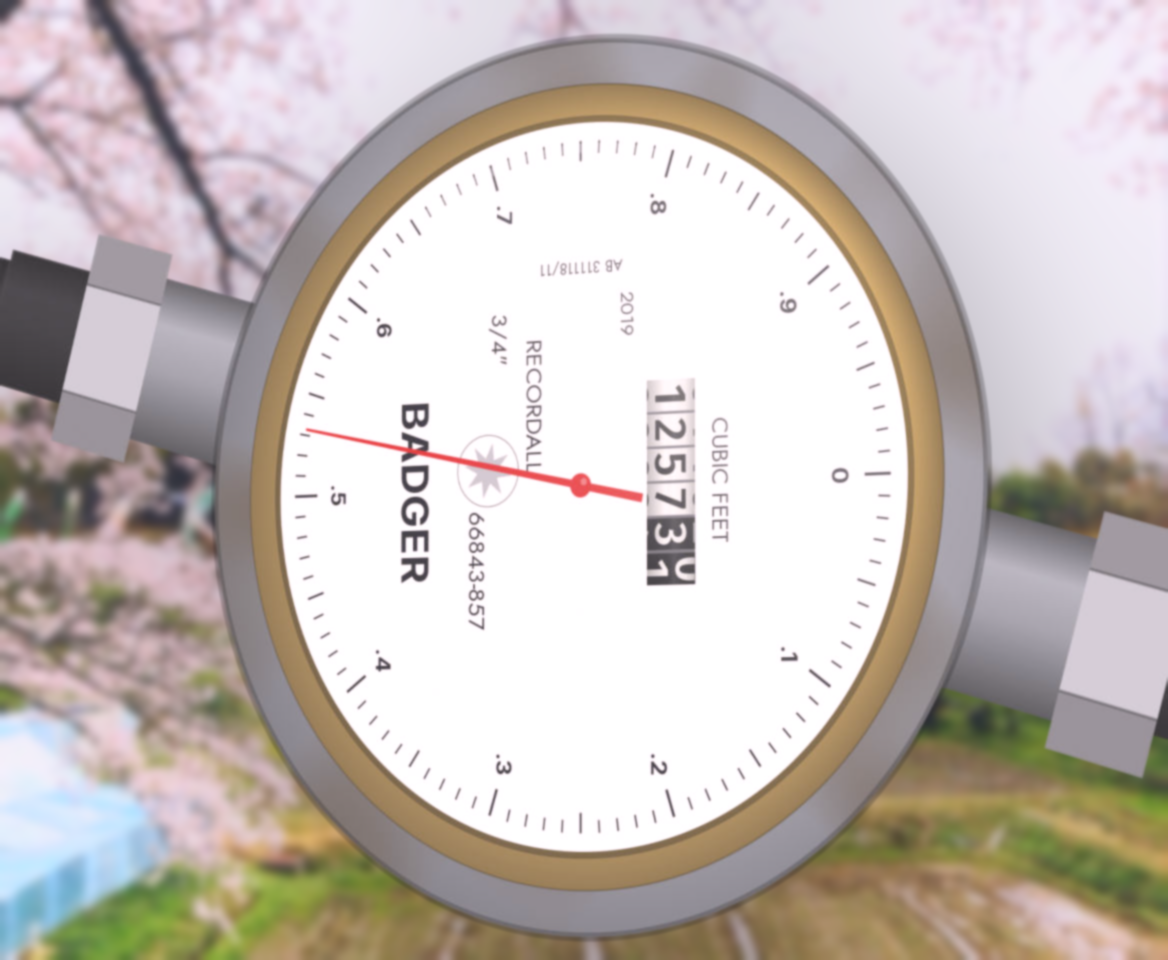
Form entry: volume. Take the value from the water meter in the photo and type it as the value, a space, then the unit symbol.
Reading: 125730.53 ft³
